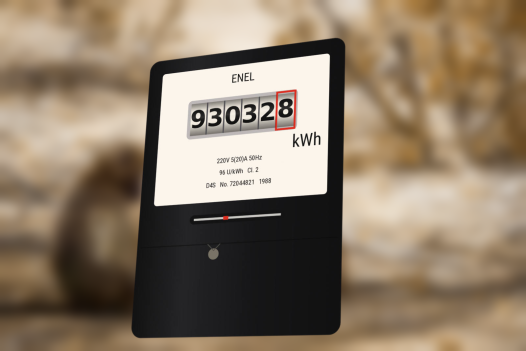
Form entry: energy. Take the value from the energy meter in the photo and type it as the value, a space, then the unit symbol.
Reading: 93032.8 kWh
